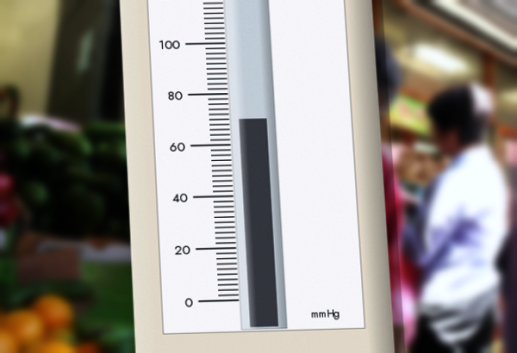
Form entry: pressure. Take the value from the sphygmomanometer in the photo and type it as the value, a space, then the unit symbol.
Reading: 70 mmHg
